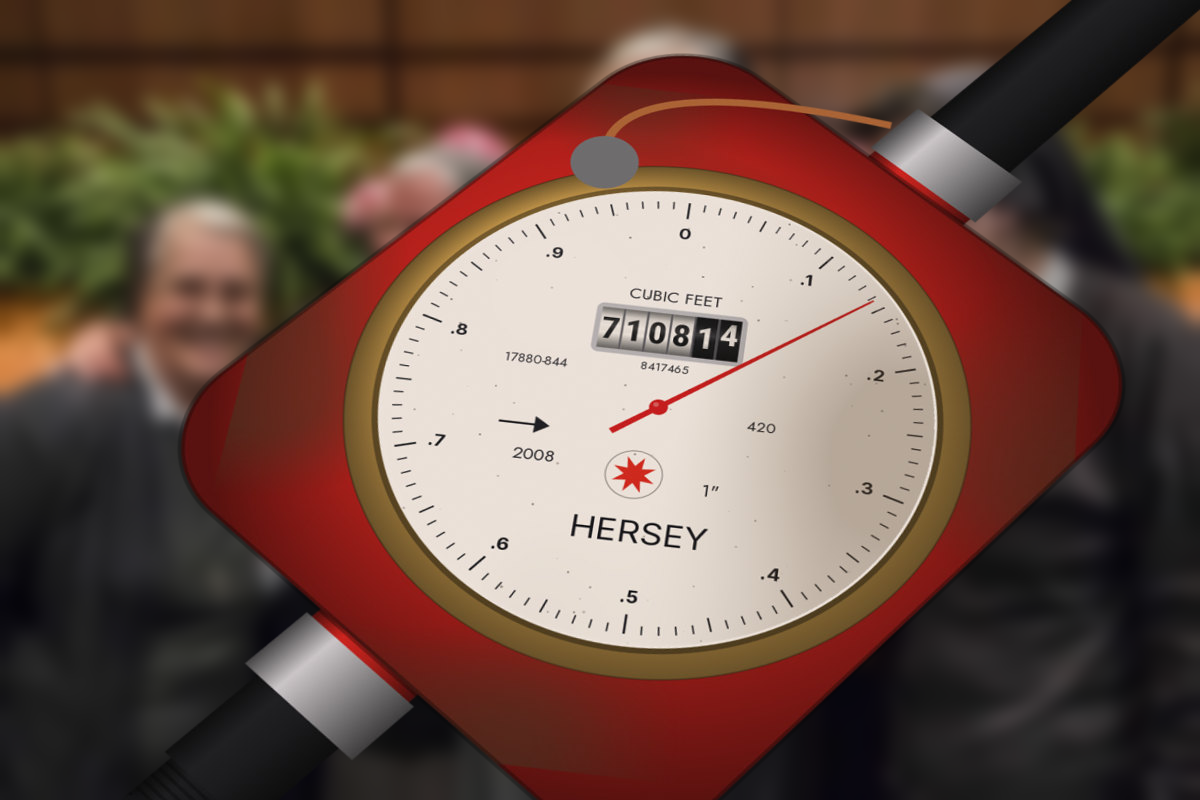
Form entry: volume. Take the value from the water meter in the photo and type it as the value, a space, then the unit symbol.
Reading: 710814.14 ft³
